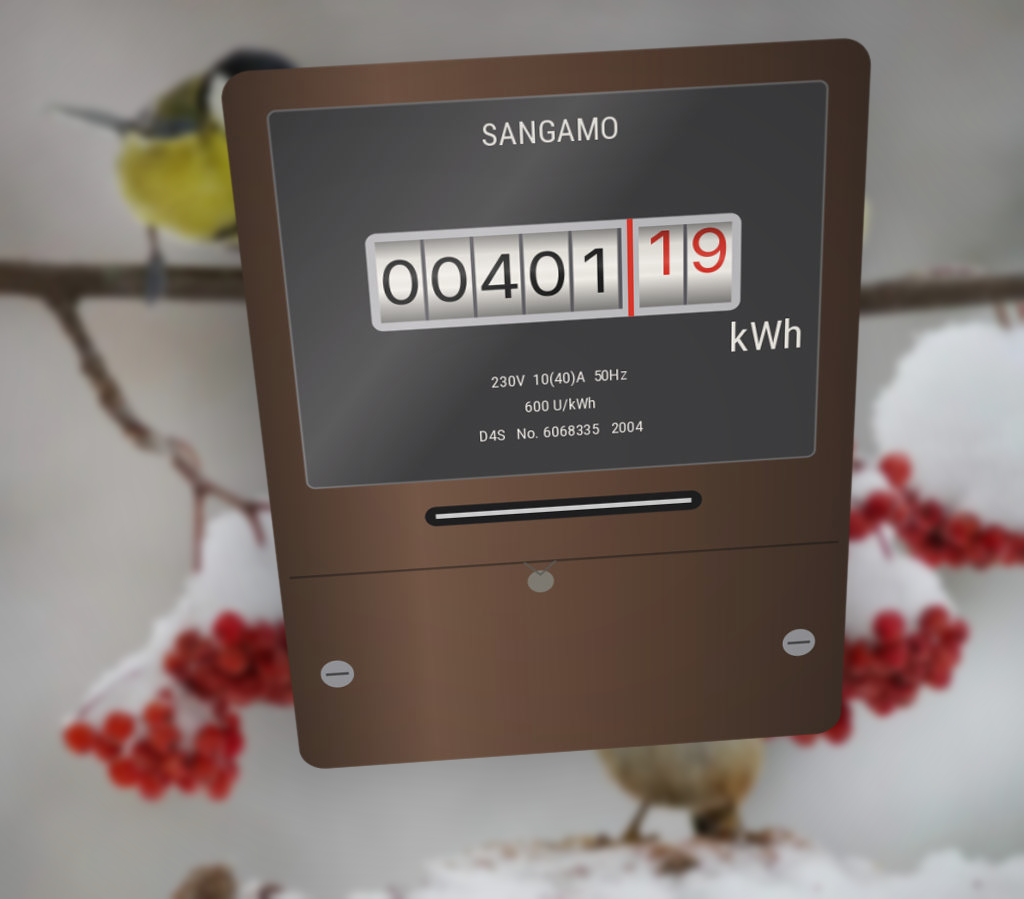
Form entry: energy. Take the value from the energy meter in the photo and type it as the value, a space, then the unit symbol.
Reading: 401.19 kWh
